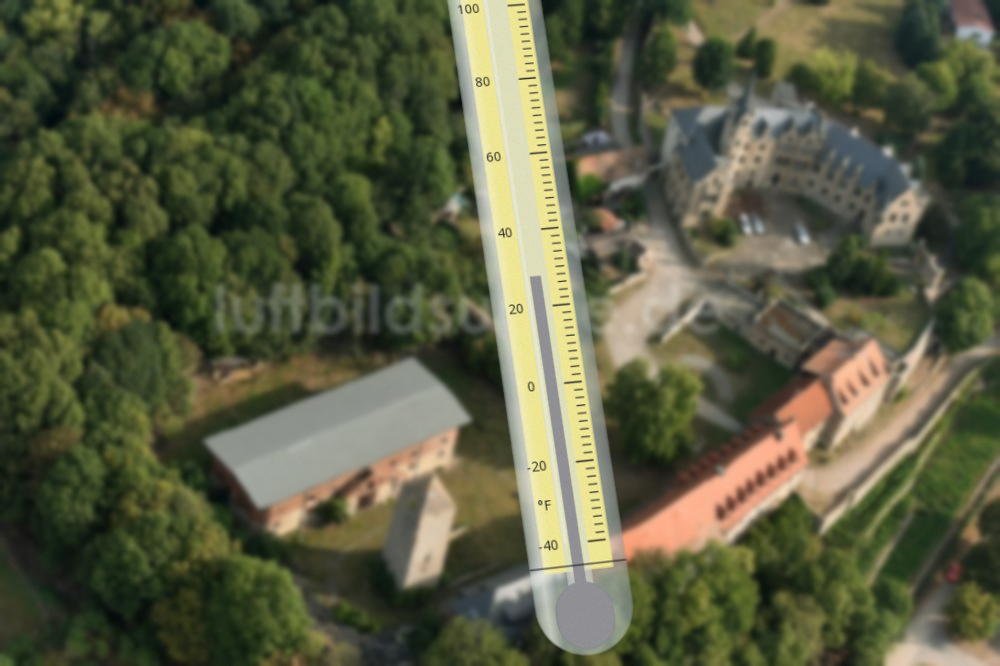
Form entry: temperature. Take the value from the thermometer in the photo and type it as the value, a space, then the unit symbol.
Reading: 28 °F
